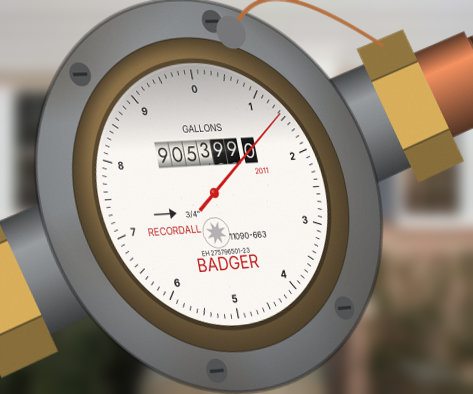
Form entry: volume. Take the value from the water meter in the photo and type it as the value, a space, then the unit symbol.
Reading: 9053991.4 gal
